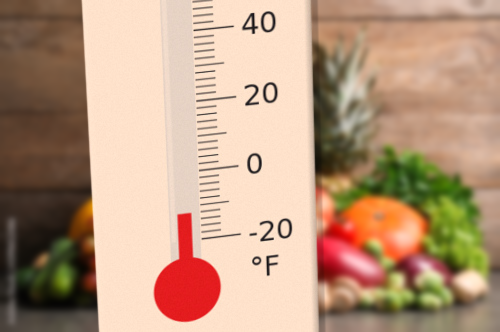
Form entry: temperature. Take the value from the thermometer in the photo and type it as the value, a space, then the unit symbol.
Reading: -12 °F
